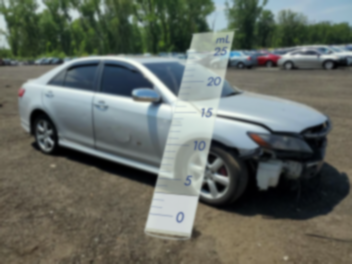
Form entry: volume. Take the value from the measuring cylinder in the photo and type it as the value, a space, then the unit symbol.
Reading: 3 mL
